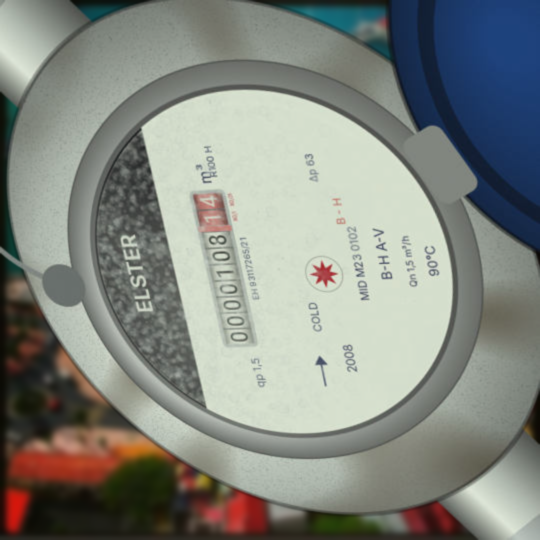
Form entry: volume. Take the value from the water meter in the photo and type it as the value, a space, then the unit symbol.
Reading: 108.14 m³
